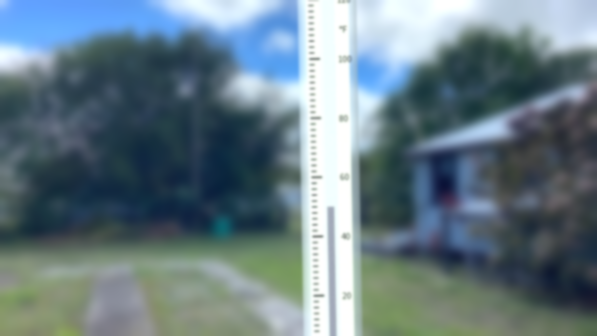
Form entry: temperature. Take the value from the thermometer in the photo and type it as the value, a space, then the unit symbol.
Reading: 50 °F
